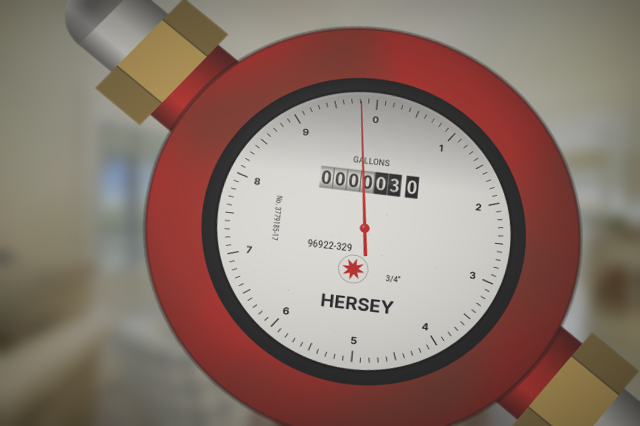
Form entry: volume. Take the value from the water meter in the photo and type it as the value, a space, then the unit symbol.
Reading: 29.8 gal
